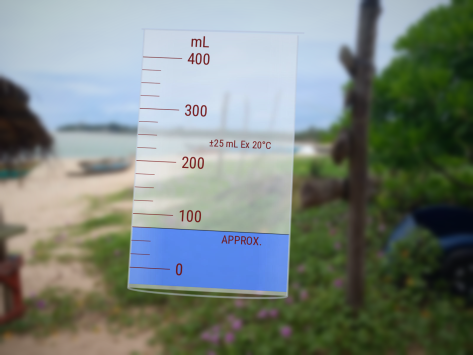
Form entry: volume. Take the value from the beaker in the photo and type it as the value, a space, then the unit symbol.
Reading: 75 mL
